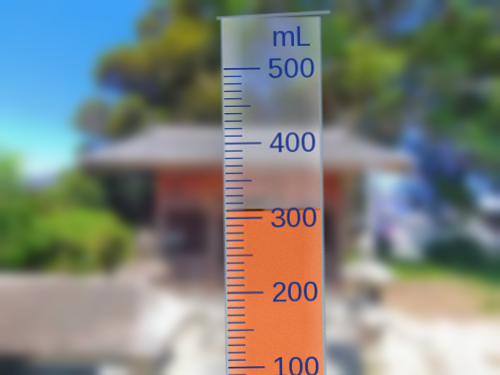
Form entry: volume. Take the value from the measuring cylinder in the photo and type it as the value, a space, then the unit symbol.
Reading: 310 mL
